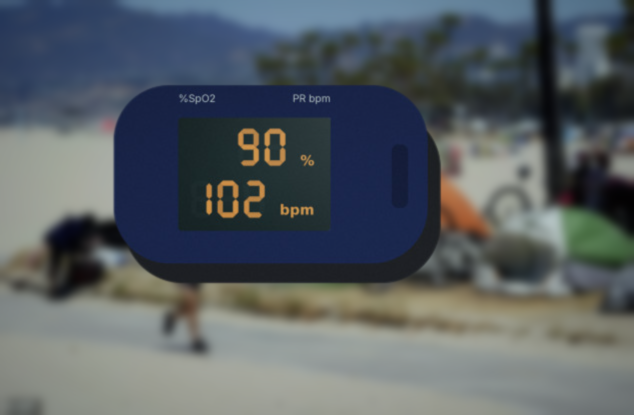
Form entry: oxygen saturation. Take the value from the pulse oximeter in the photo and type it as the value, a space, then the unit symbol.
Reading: 90 %
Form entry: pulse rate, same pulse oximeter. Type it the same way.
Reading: 102 bpm
